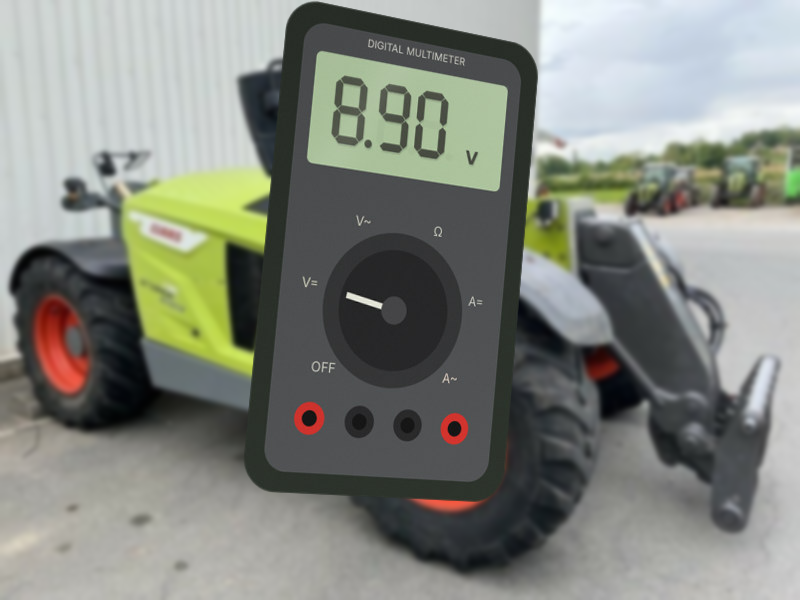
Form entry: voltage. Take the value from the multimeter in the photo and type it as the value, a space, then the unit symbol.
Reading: 8.90 V
